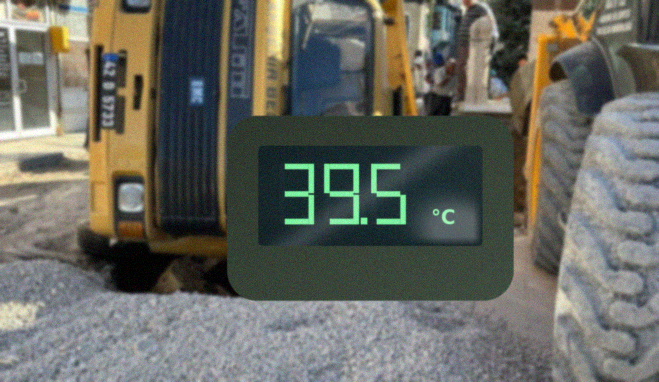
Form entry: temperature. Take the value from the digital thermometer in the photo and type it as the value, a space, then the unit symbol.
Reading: 39.5 °C
